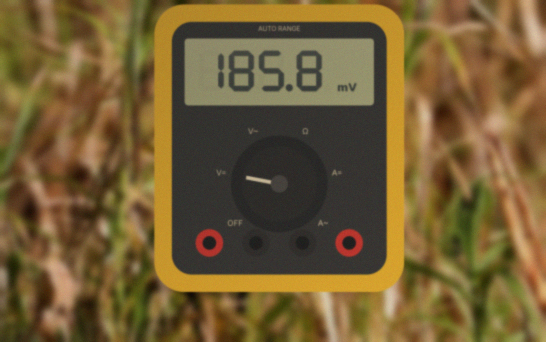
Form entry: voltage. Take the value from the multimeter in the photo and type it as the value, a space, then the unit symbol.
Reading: 185.8 mV
